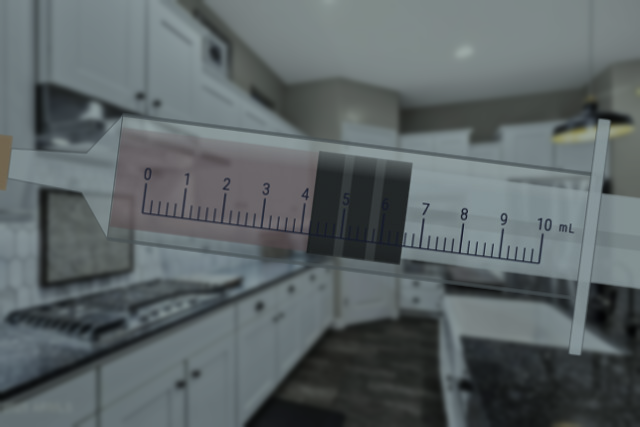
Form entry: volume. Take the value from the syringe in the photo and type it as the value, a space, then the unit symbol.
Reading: 4.2 mL
